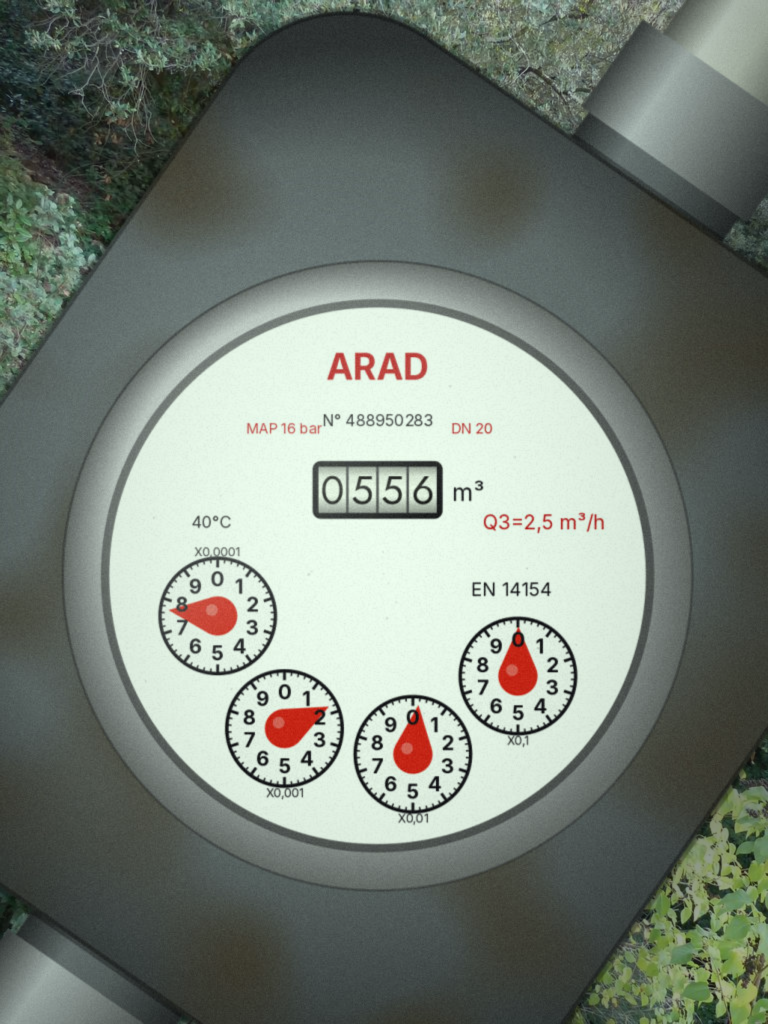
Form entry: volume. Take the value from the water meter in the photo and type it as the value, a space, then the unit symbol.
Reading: 556.0017 m³
